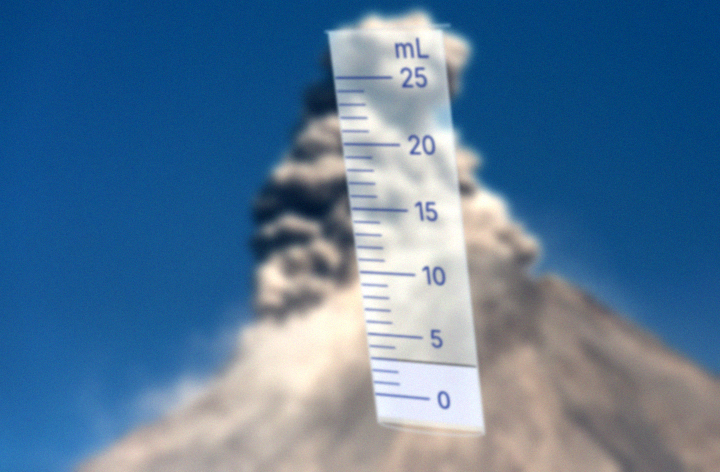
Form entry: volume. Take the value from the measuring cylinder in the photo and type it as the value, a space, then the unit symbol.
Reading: 3 mL
